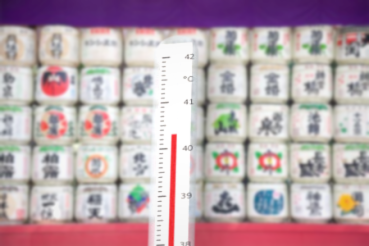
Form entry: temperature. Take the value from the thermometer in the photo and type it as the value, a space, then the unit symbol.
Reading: 40.3 °C
